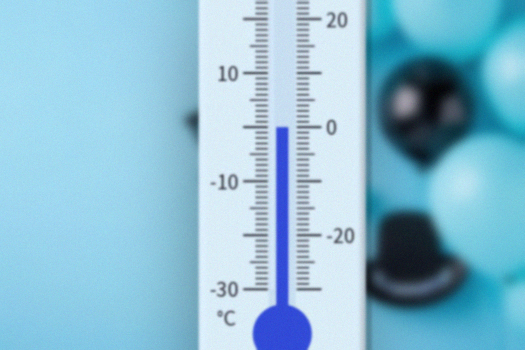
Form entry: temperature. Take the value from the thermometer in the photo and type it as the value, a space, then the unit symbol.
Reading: 0 °C
